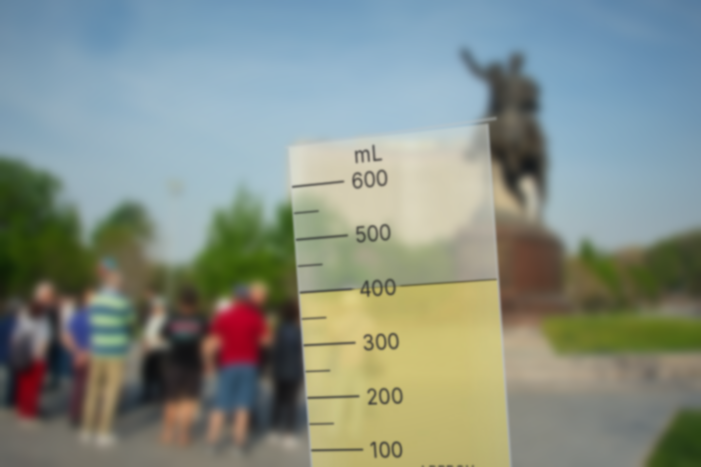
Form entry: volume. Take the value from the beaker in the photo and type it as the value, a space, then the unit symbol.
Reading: 400 mL
